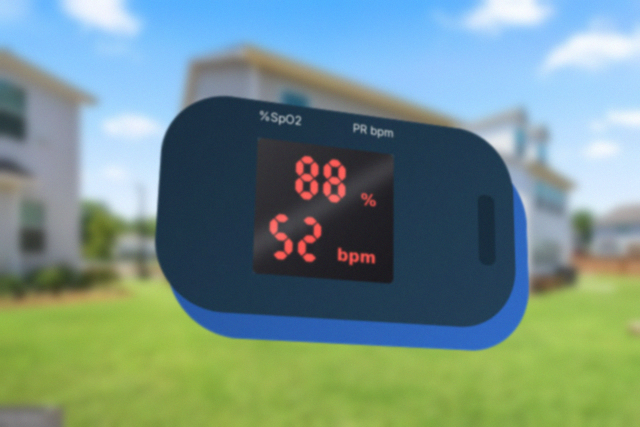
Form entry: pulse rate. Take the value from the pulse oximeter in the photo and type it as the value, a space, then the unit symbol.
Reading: 52 bpm
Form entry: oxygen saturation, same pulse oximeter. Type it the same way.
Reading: 88 %
